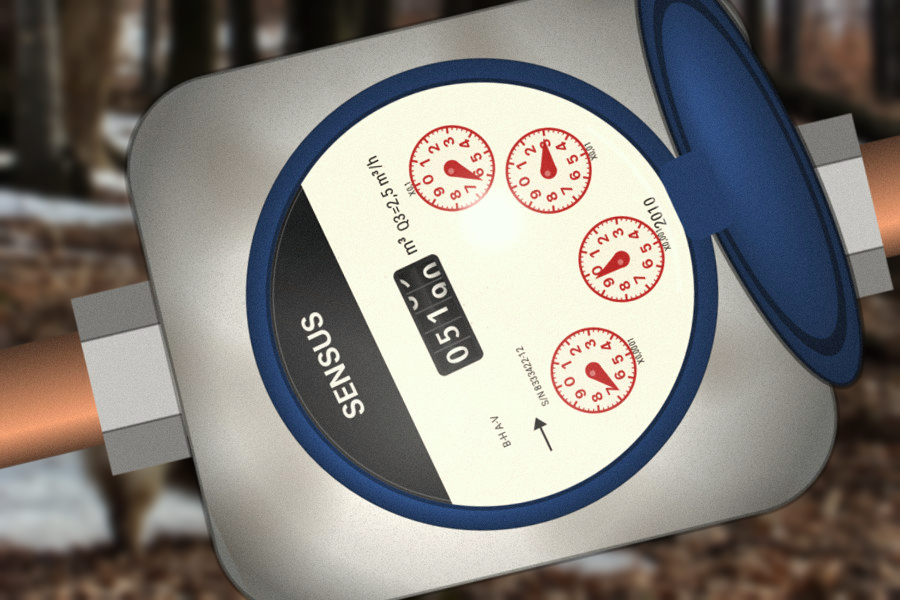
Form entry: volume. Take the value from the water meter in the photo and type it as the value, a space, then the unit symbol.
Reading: 5189.6296 m³
